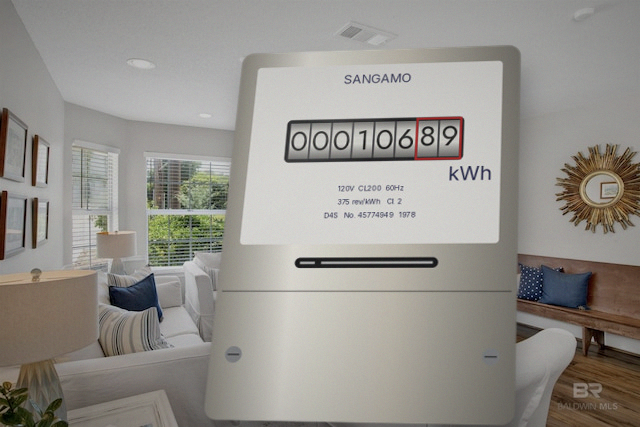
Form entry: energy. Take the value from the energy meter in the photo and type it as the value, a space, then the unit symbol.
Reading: 106.89 kWh
